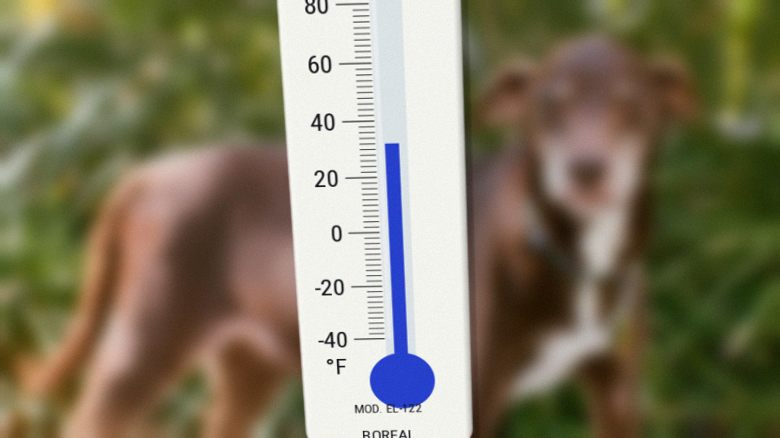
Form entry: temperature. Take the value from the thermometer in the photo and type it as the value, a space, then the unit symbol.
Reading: 32 °F
